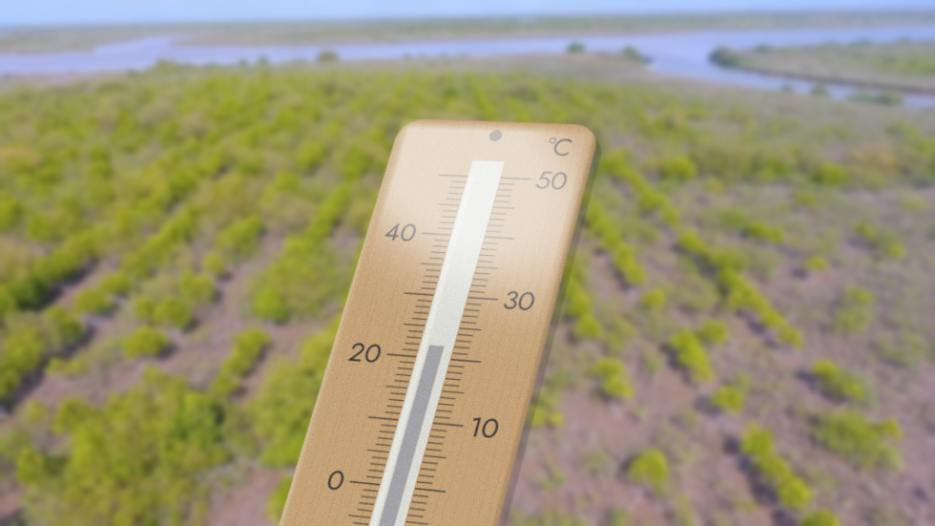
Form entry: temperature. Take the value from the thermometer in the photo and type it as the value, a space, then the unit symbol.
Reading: 22 °C
